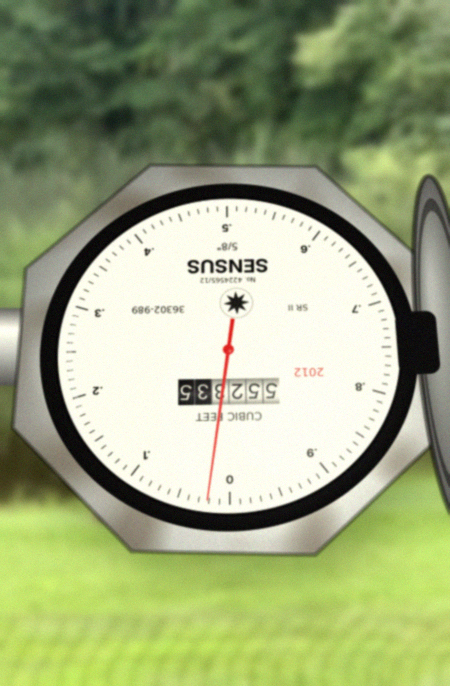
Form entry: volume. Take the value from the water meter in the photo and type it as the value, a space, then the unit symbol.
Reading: 552335.02 ft³
